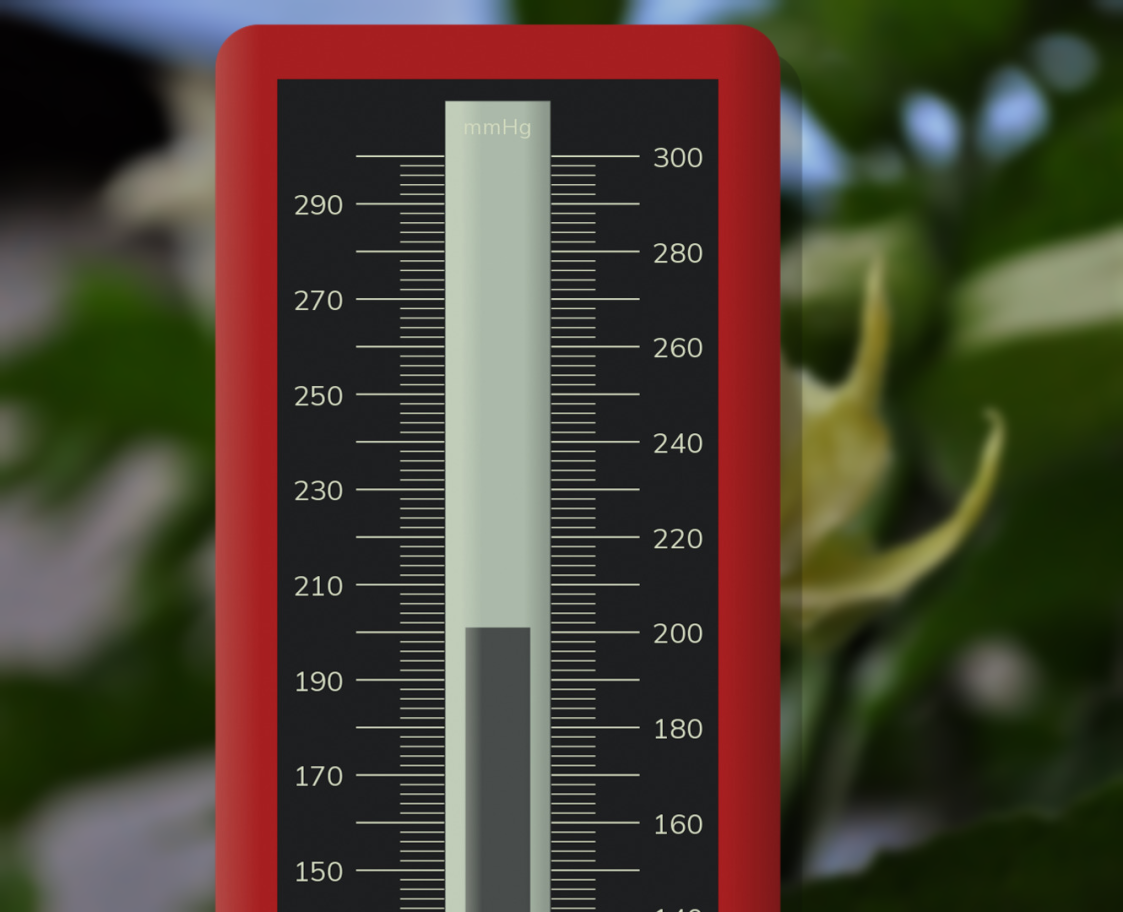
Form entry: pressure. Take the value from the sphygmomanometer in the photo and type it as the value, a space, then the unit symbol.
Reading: 201 mmHg
